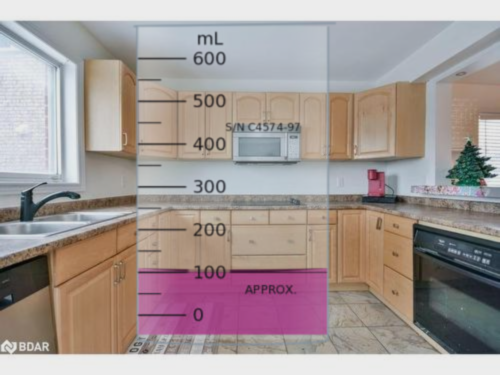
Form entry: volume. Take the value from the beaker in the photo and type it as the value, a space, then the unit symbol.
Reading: 100 mL
